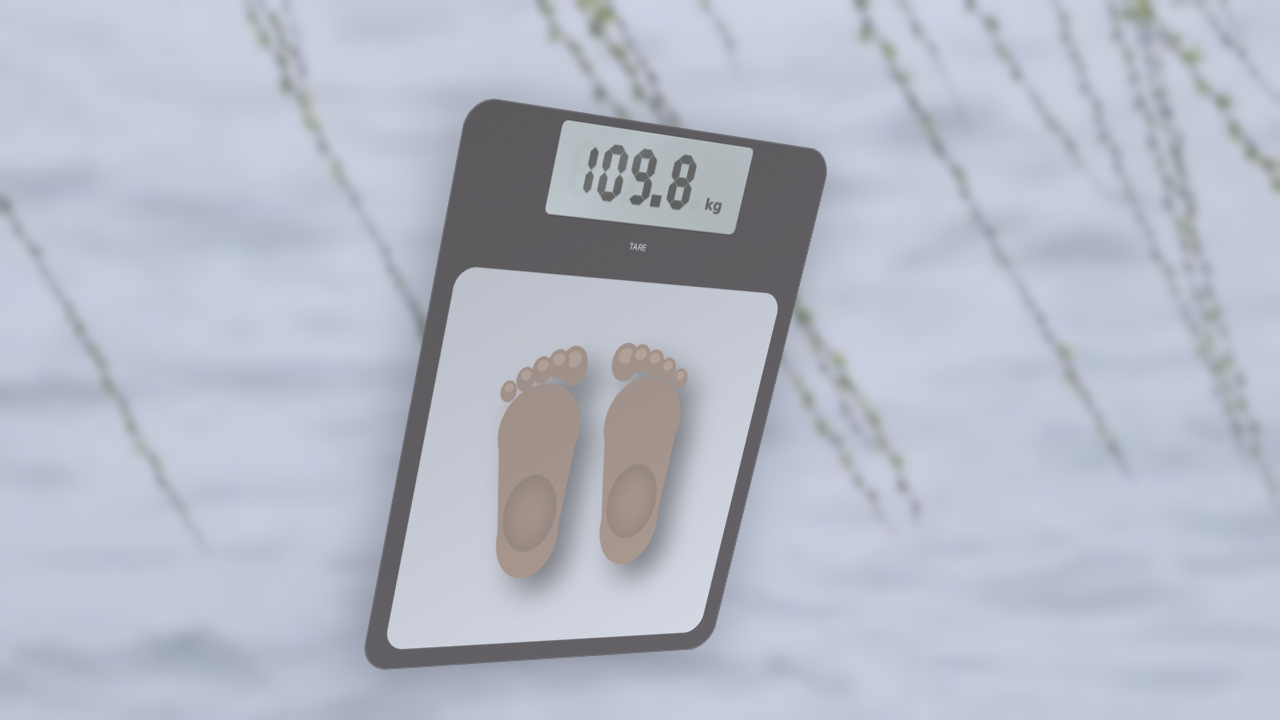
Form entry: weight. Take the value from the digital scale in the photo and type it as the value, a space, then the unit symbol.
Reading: 109.8 kg
